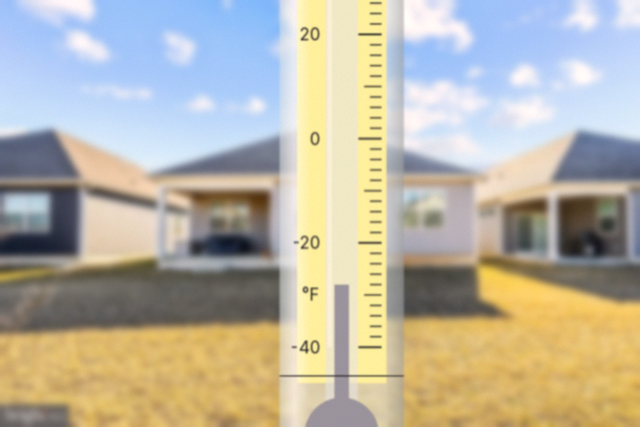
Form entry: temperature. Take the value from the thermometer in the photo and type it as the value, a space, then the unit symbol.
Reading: -28 °F
